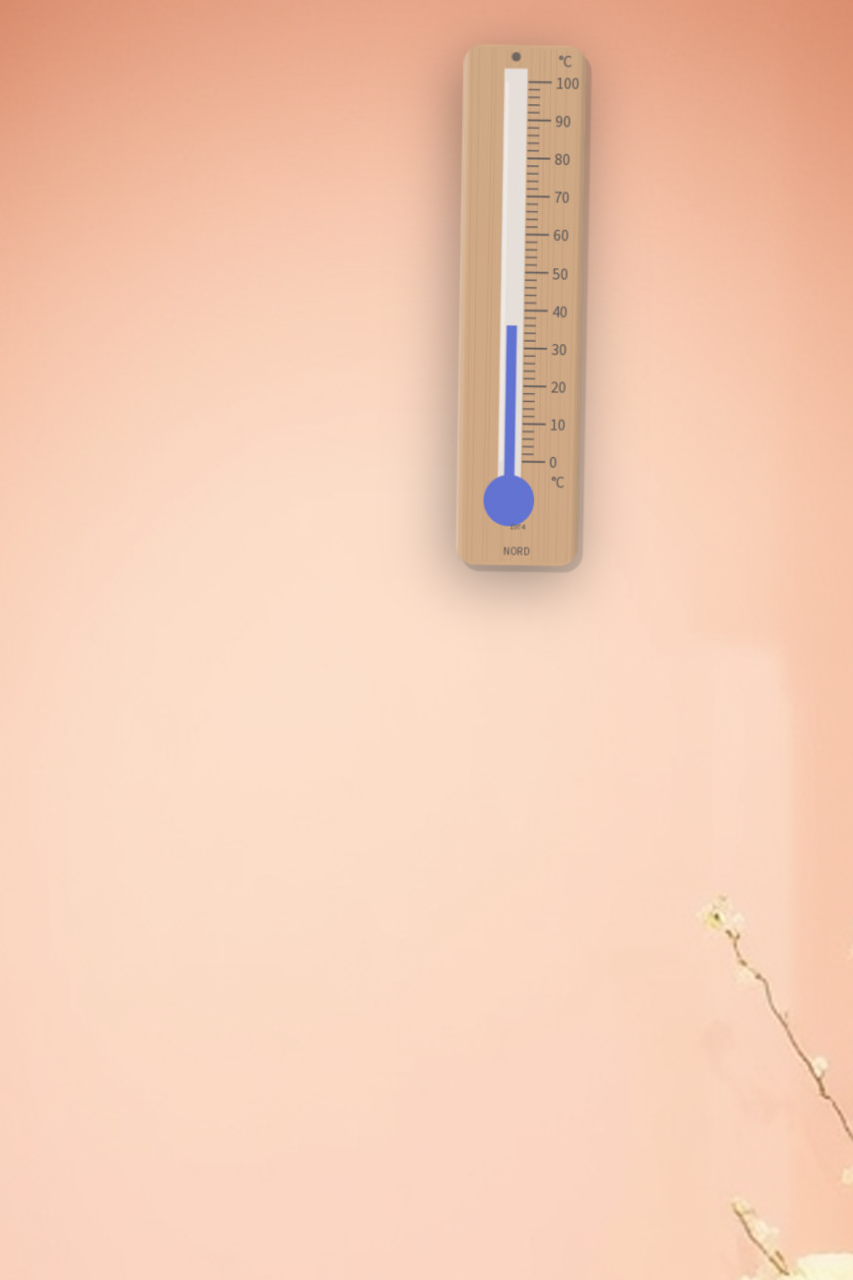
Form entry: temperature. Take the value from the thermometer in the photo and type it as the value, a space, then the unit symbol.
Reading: 36 °C
